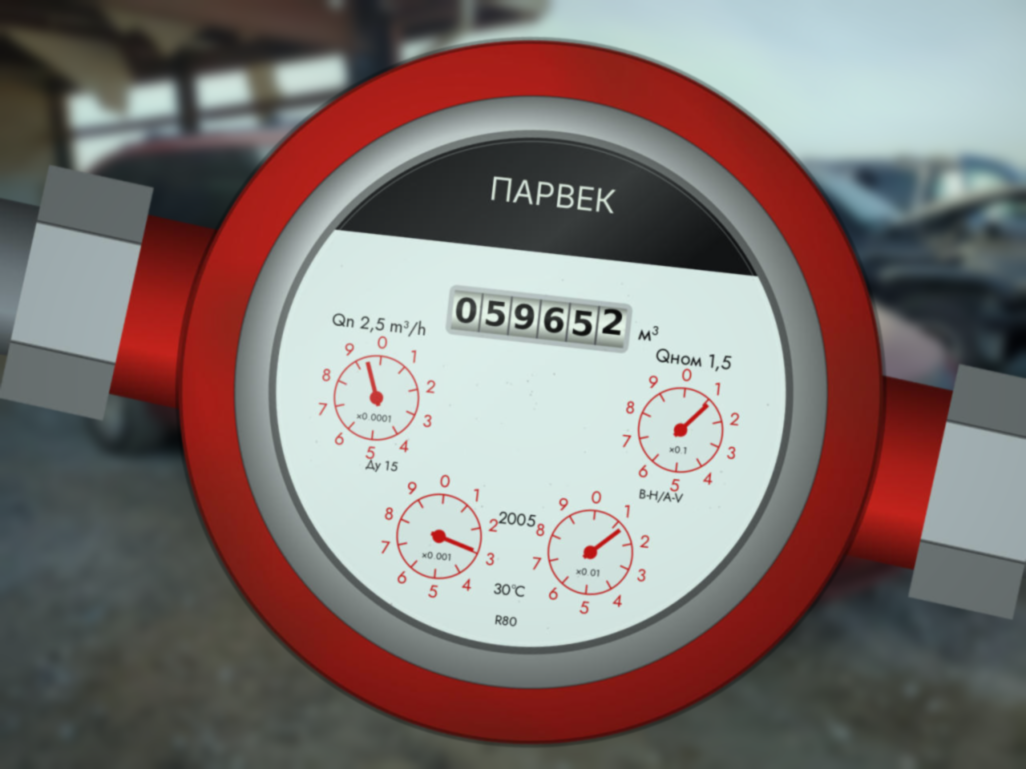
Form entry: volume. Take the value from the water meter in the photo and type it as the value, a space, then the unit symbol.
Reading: 59652.1129 m³
